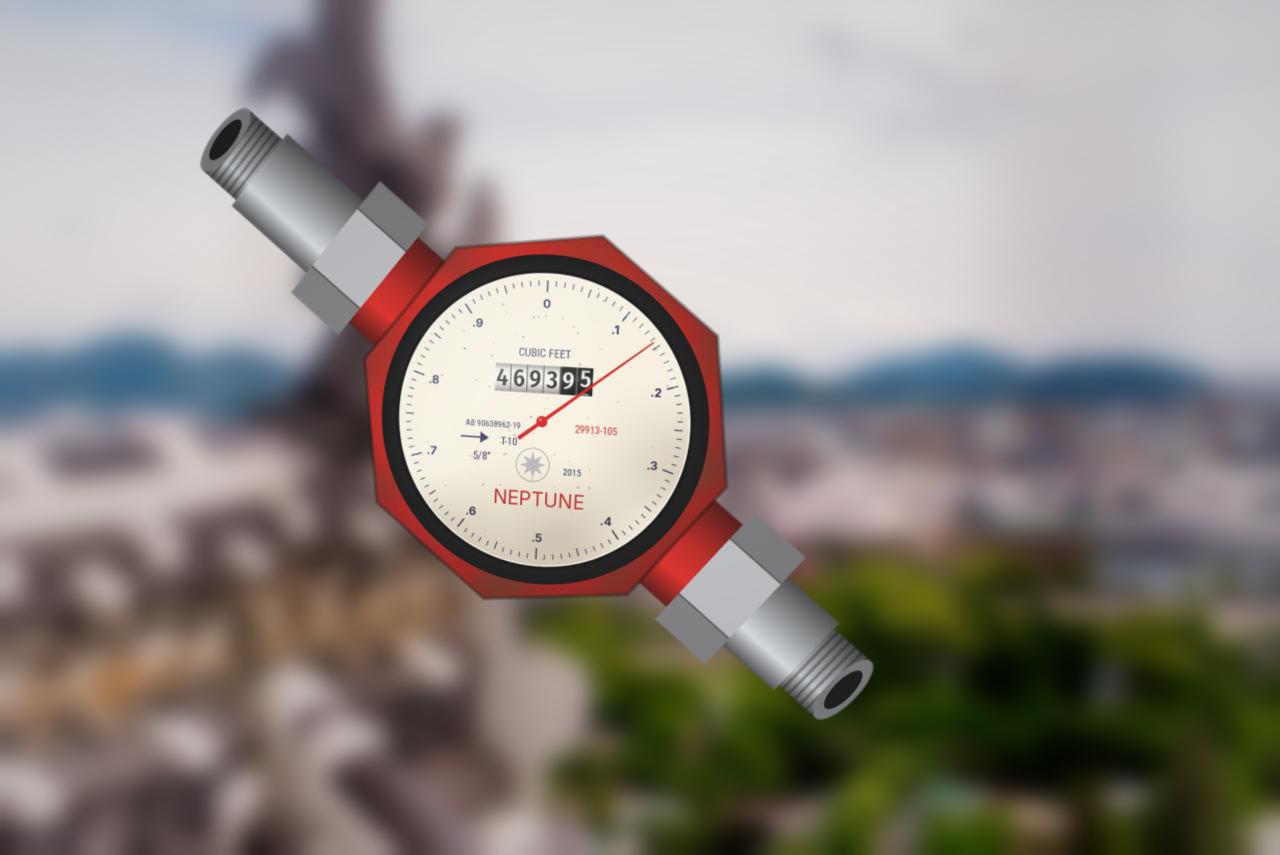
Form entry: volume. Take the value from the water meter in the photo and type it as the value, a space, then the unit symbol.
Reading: 469395.14 ft³
